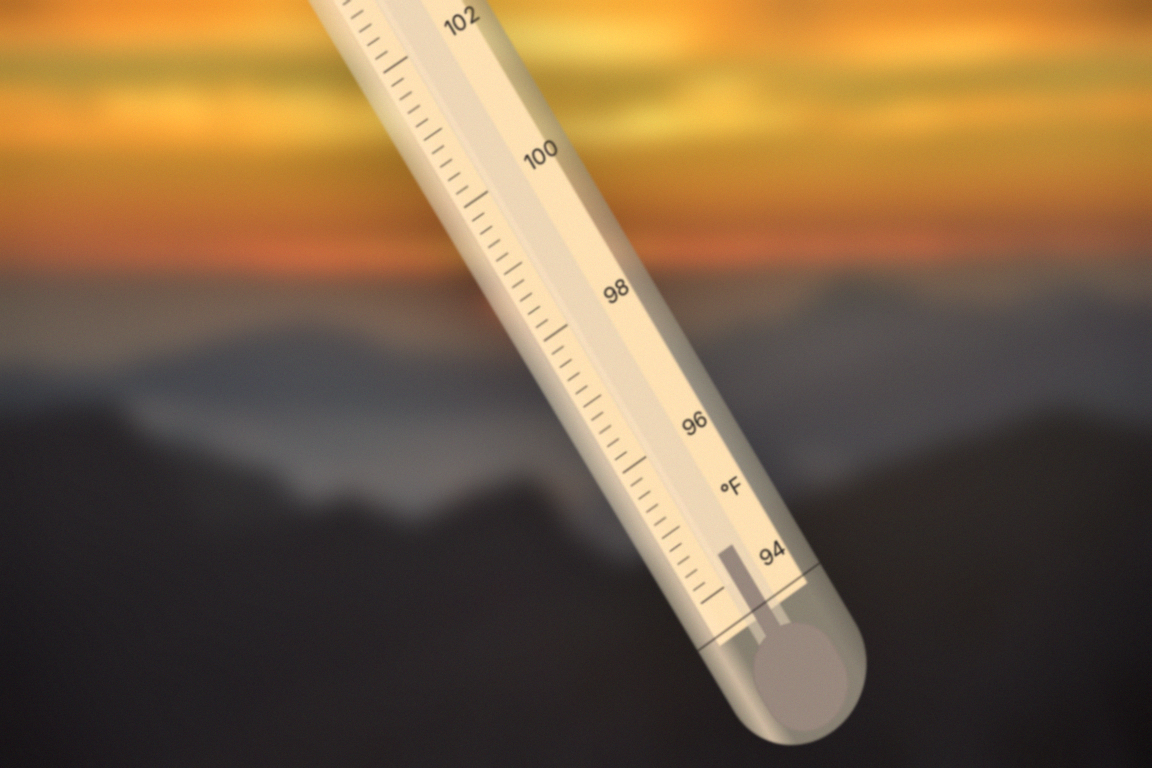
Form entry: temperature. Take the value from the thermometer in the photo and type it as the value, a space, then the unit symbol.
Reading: 94.4 °F
